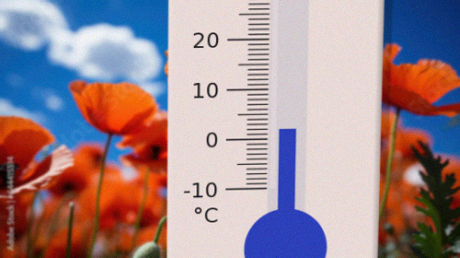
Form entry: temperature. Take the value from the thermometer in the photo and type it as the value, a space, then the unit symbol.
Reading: 2 °C
